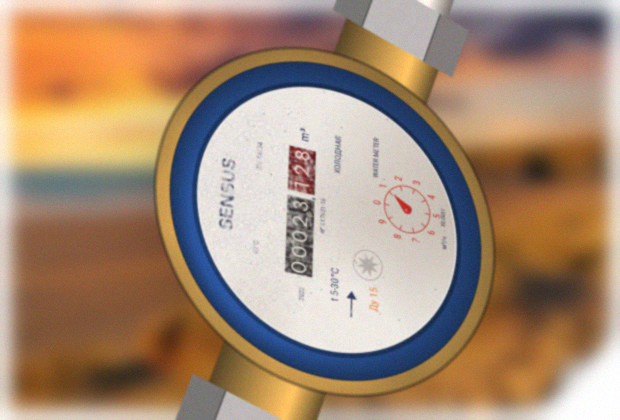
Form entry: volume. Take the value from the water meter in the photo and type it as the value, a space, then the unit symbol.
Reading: 23.1281 m³
